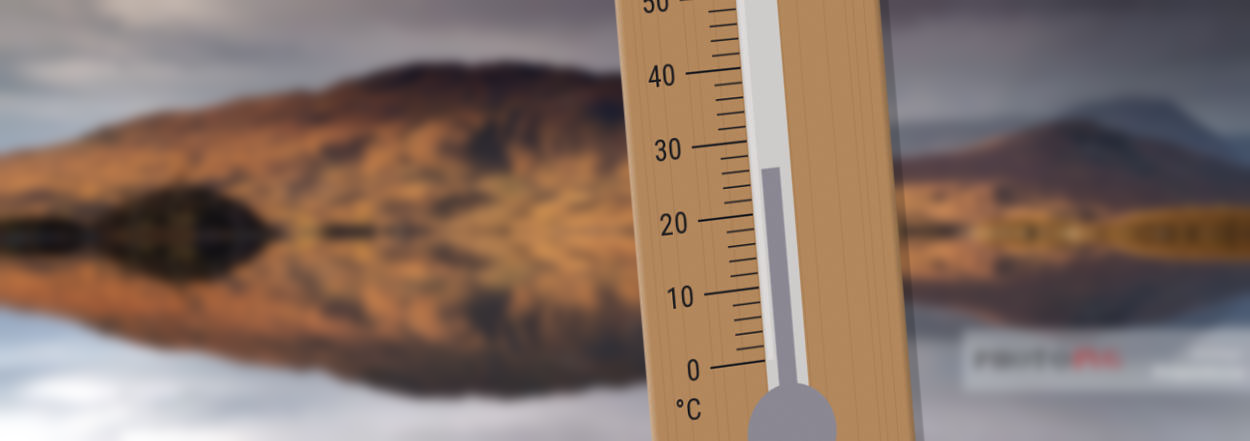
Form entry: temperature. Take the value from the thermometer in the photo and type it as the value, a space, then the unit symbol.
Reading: 26 °C
